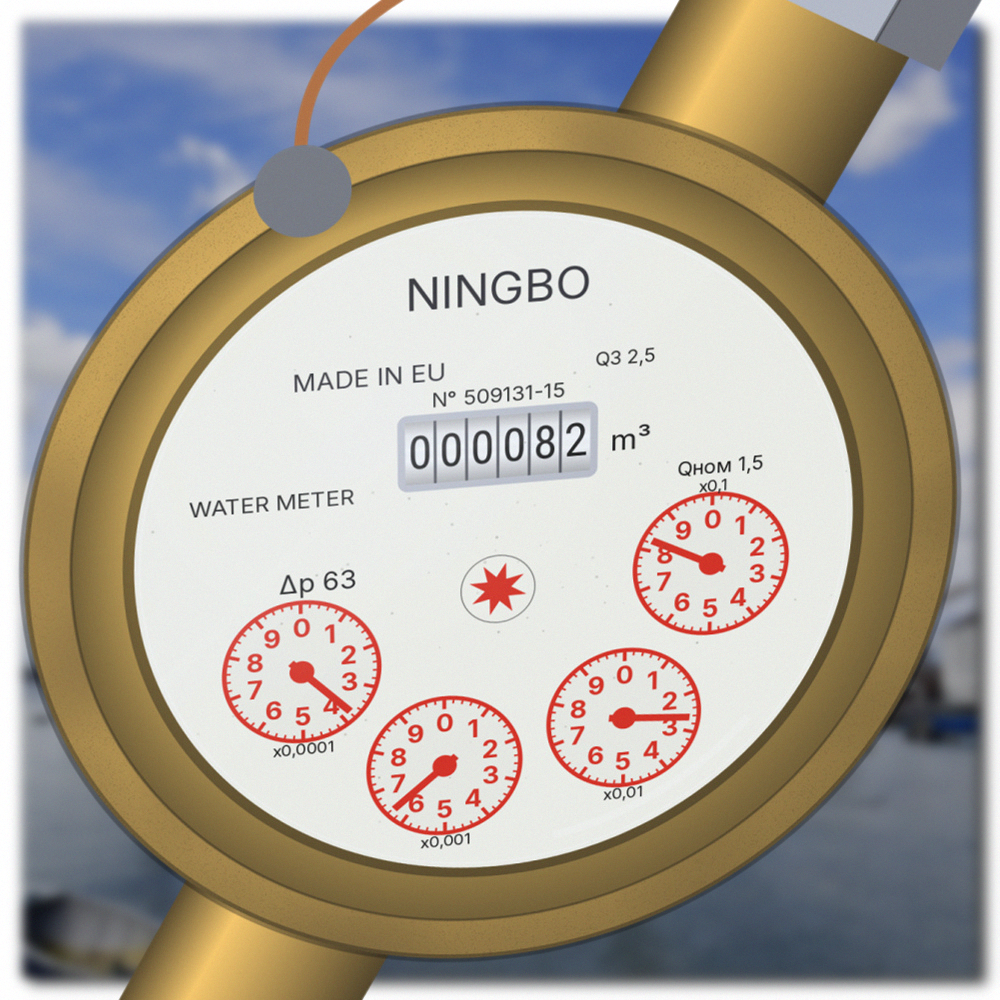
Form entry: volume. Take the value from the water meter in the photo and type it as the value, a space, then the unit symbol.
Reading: 82.8263 m³
